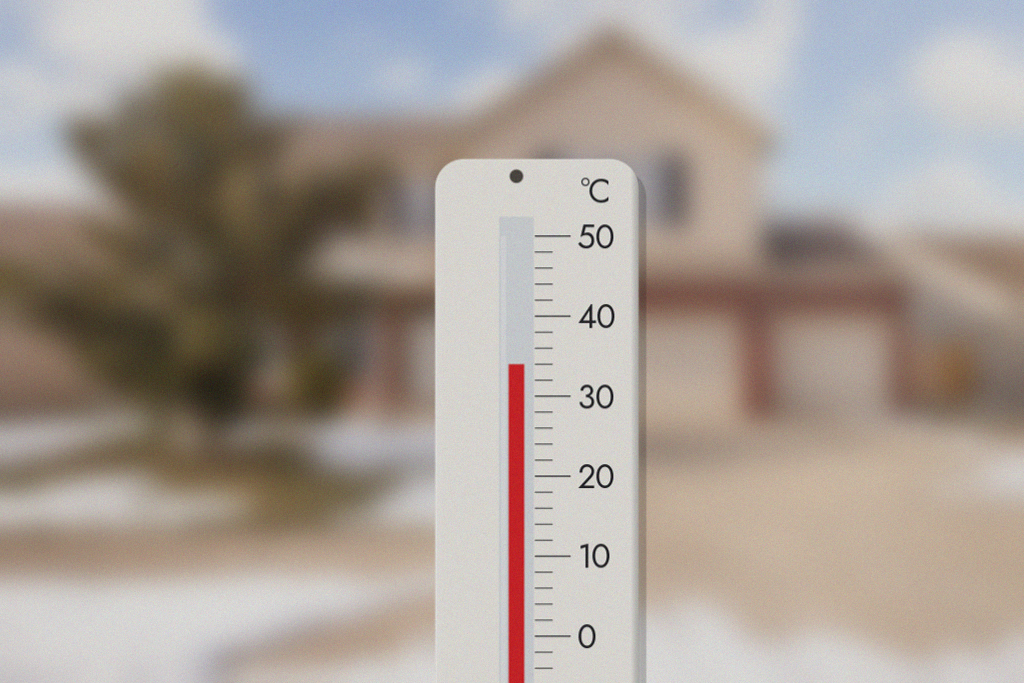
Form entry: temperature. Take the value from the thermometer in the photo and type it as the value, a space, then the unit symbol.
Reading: 34 °C
